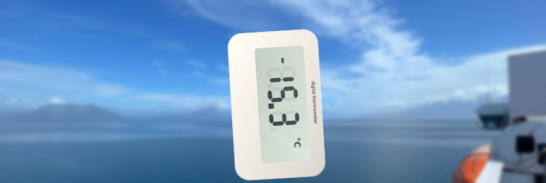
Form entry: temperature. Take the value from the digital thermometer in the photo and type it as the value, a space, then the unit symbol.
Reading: -15.3 °C
